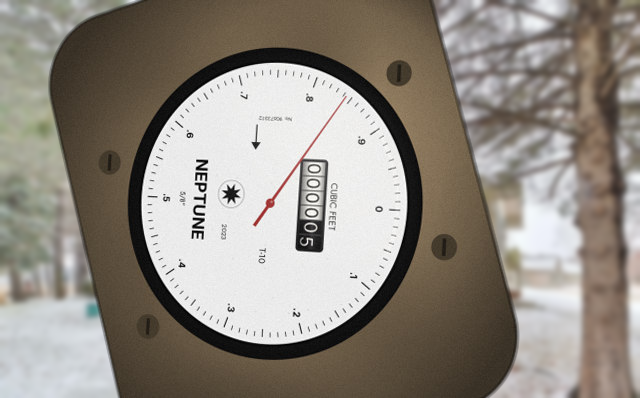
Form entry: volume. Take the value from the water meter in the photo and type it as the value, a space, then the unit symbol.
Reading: 4.84 ft³
